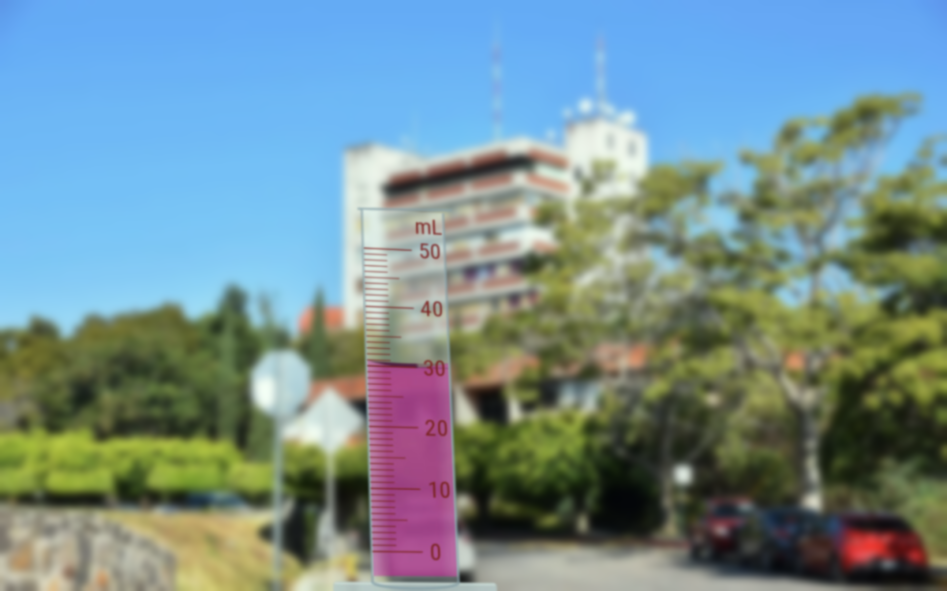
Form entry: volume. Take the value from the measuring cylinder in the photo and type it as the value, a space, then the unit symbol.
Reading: 30 mL
